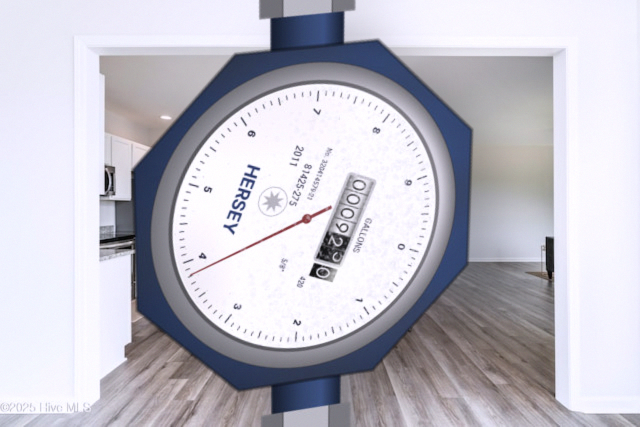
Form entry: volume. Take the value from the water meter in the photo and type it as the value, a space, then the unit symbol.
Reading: 9253.8 gal
